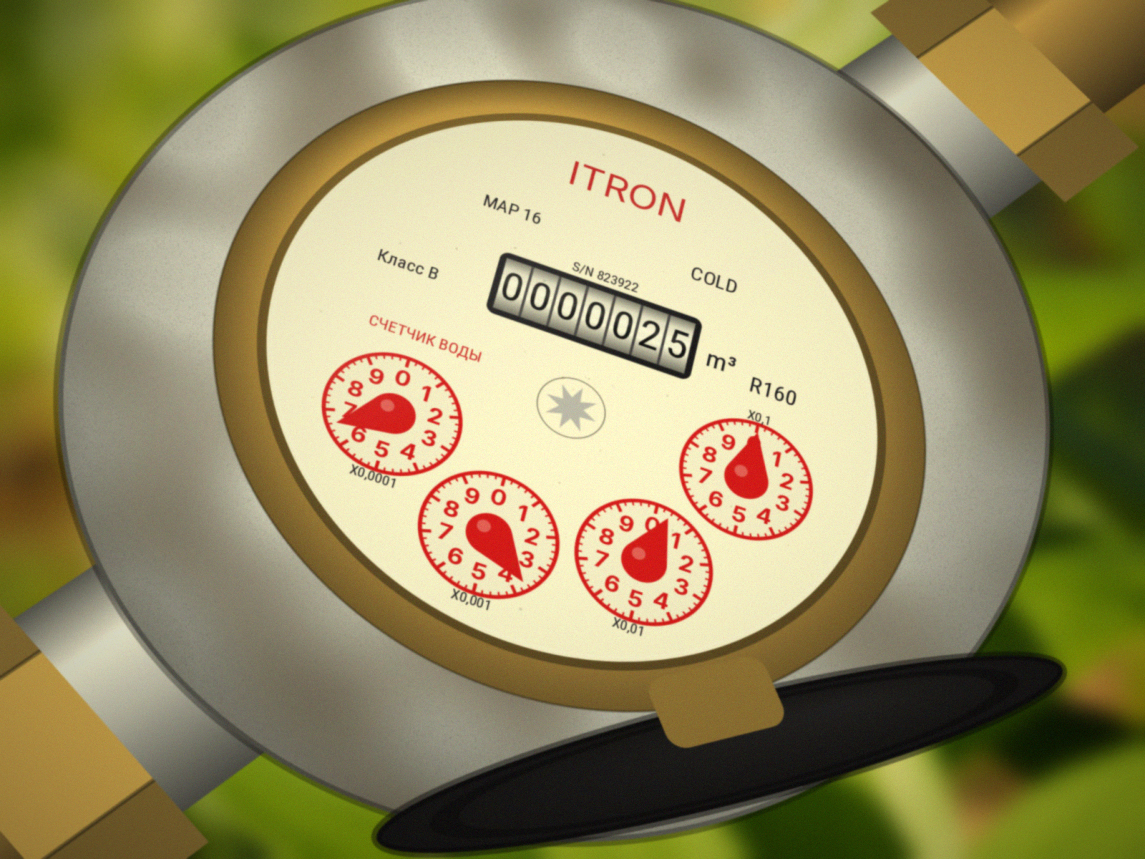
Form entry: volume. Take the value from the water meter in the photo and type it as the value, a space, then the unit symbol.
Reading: 25.0036 m³
